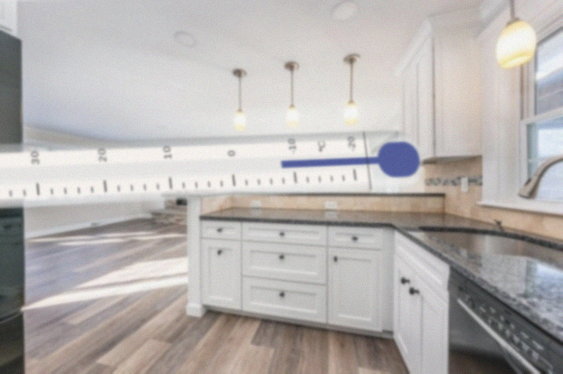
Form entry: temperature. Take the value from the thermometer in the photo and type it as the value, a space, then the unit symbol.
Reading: -8 °C
